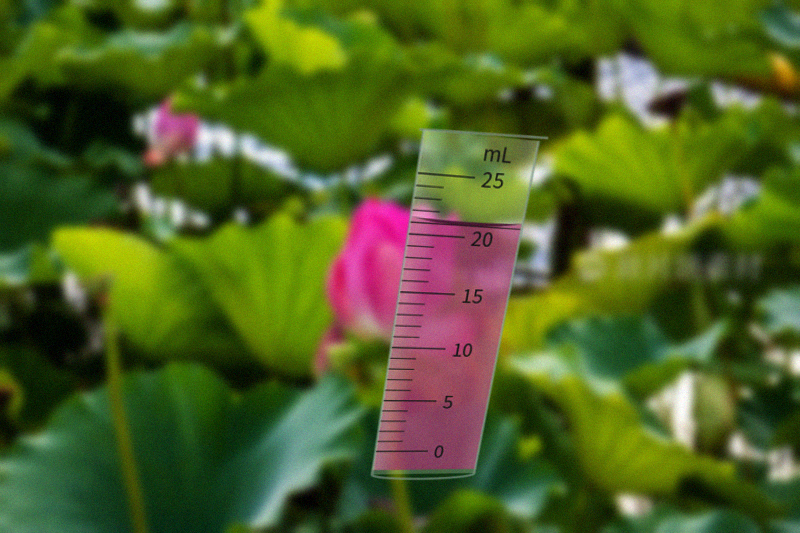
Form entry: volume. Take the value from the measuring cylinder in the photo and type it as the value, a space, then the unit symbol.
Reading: 21 mL
